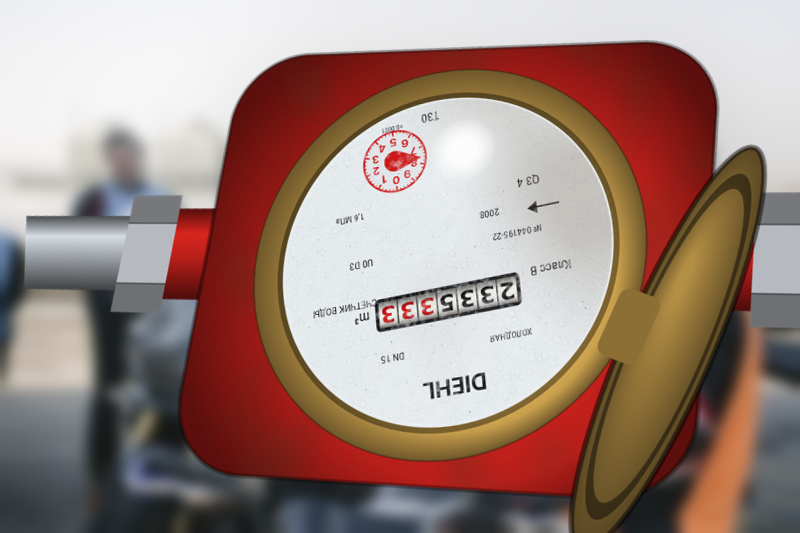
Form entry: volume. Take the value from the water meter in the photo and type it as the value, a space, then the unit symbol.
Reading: 2335.3337 m³
